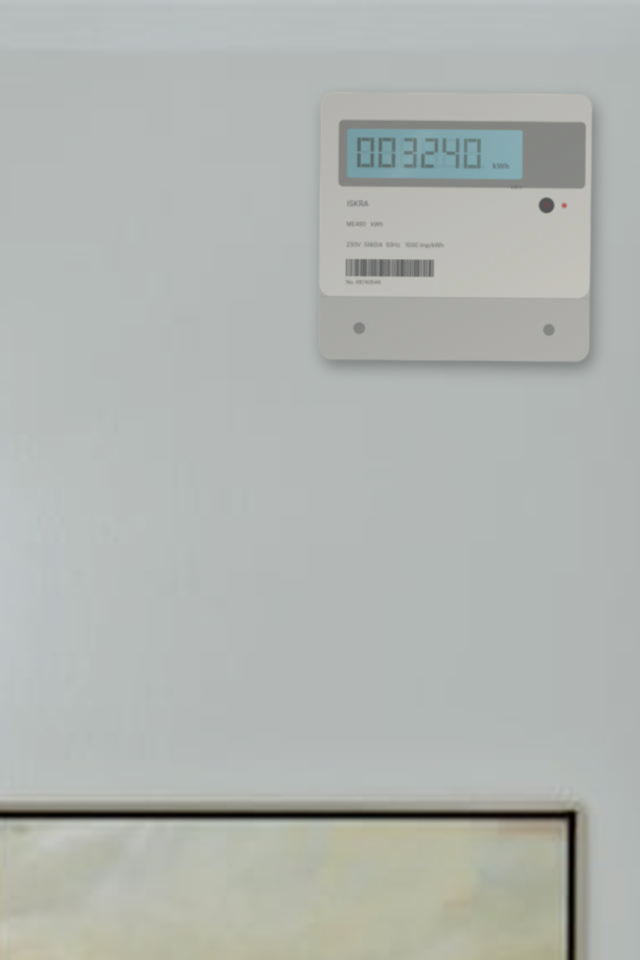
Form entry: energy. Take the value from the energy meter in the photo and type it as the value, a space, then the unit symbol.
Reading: 3240 kWh
